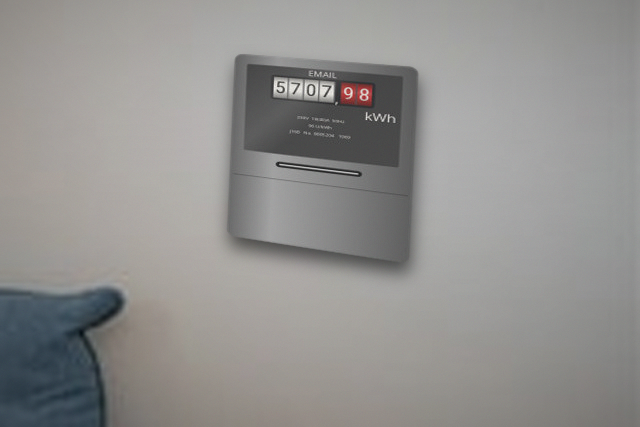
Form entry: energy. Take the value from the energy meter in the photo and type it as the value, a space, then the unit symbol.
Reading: 5707.98 kWh
